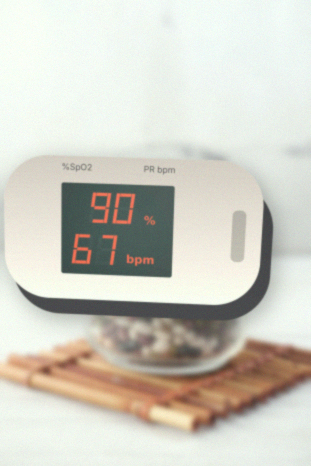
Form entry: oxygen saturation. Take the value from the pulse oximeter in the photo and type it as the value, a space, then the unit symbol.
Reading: 90 %
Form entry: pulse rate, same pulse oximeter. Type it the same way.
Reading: 67 bpm
